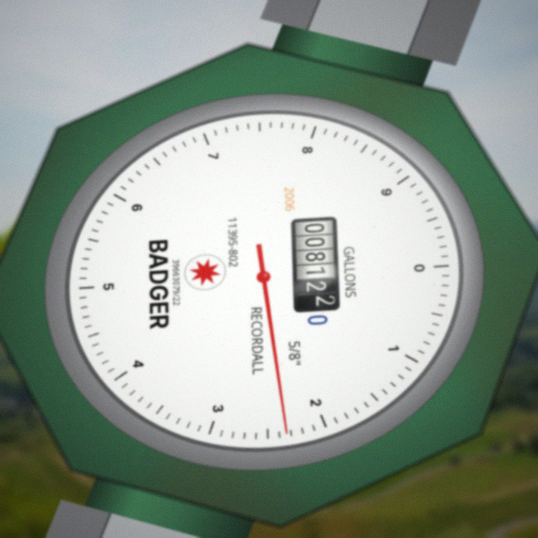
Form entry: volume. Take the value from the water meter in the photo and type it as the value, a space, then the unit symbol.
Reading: 81222.3 gal
